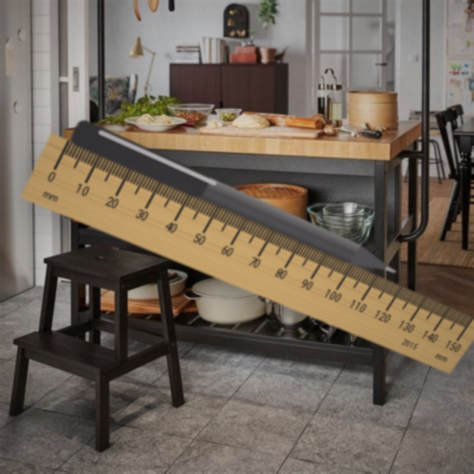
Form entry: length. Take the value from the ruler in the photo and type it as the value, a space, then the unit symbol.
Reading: 115 mm
